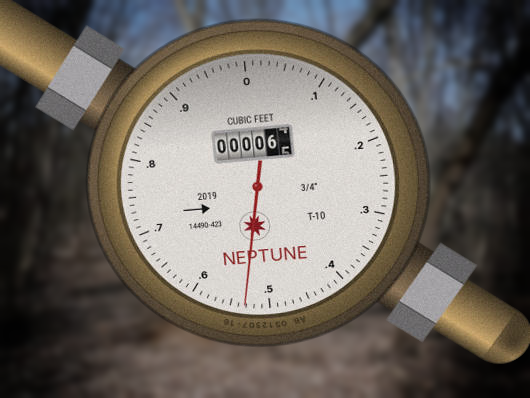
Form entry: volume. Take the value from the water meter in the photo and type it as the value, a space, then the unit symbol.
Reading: 64.53 ft³
